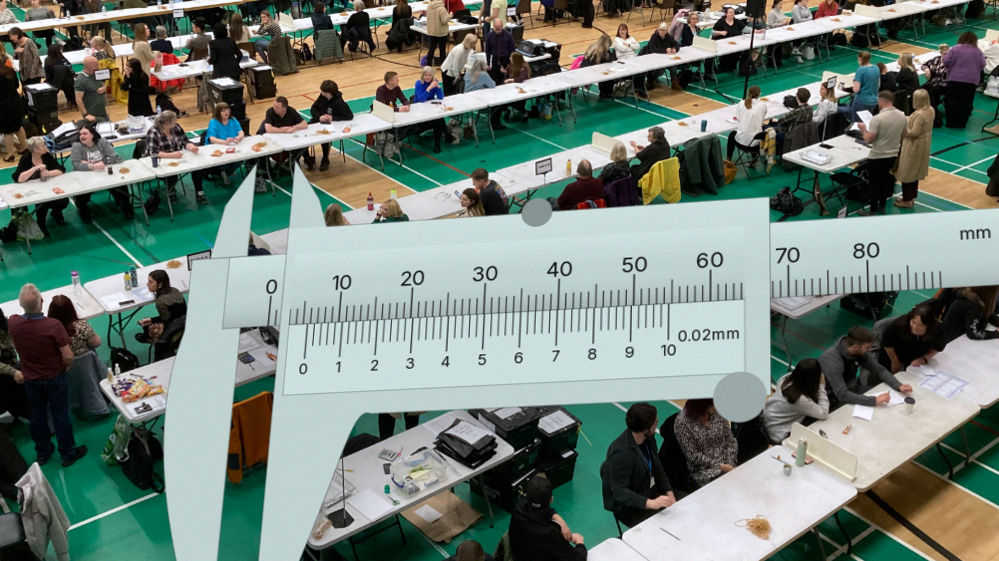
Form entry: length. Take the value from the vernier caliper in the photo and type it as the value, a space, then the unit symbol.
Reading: 5.6 mm
